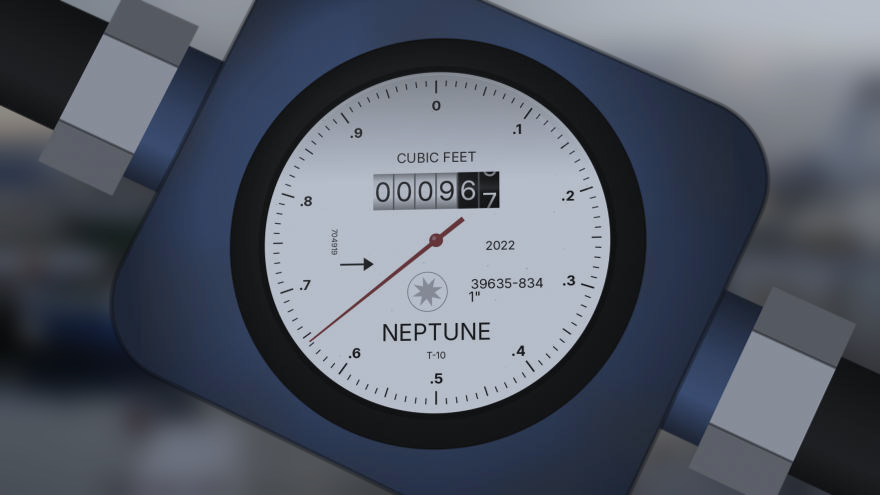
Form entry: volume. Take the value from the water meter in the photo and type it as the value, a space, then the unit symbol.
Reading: 966.64 ft³
